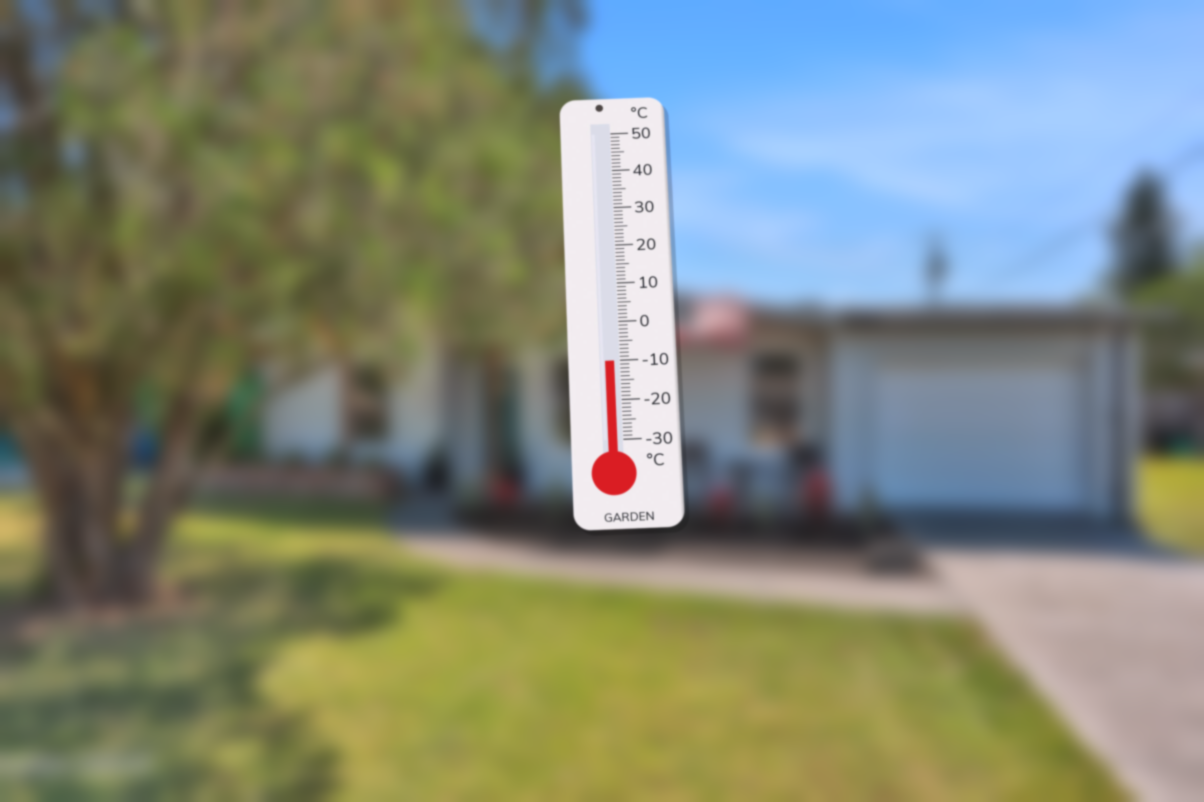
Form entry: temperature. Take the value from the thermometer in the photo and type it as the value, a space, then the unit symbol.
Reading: -10 °C
